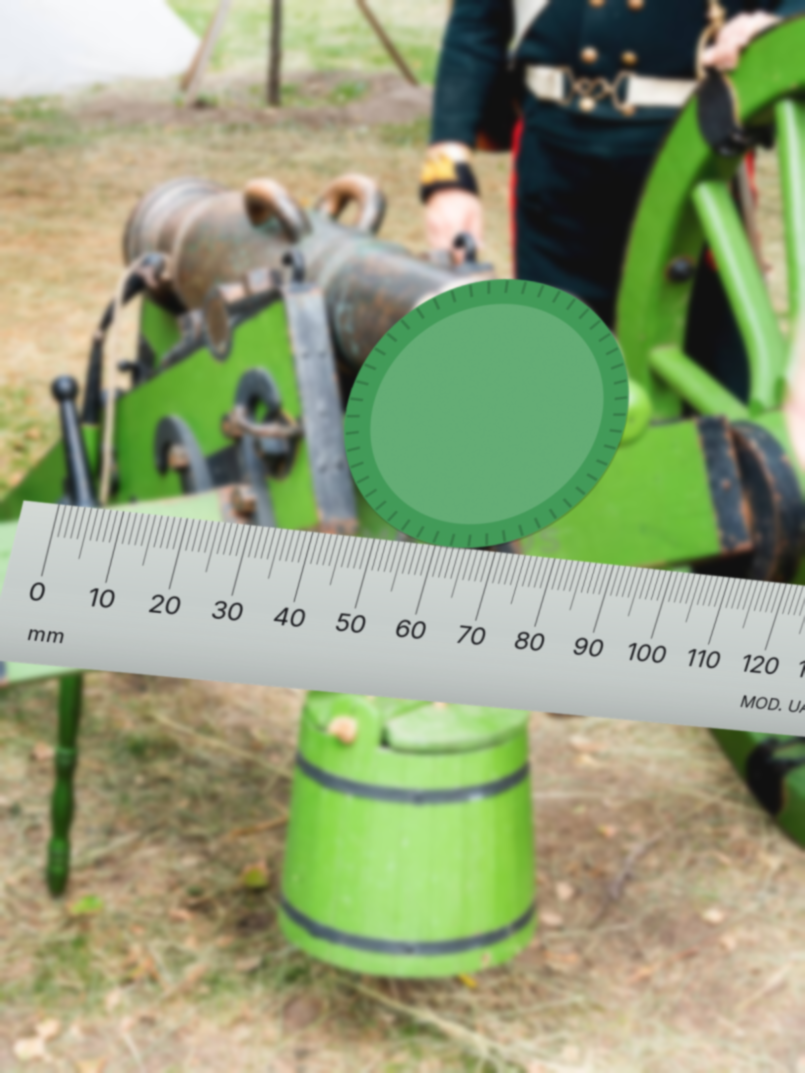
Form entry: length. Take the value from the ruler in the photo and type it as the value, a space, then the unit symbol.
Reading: 45 mm
